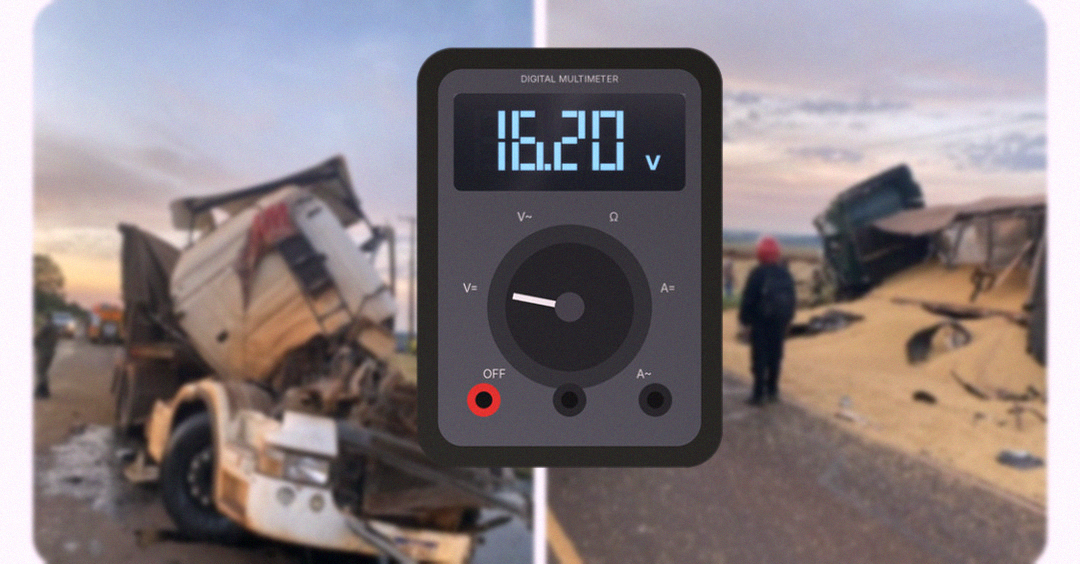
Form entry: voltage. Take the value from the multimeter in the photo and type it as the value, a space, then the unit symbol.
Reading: 16.20 V
